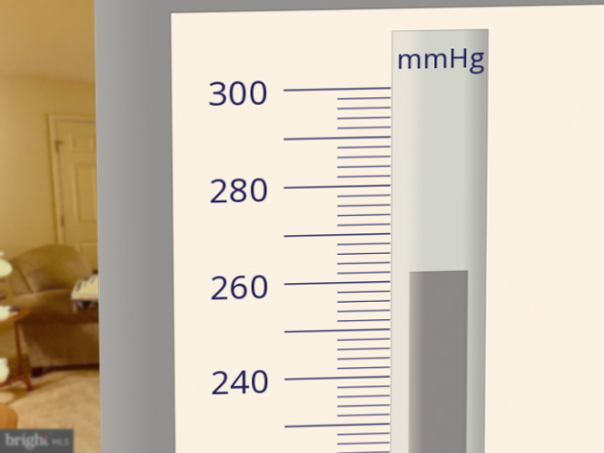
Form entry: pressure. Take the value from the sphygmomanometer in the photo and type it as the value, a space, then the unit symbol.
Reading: 262 mmHg
